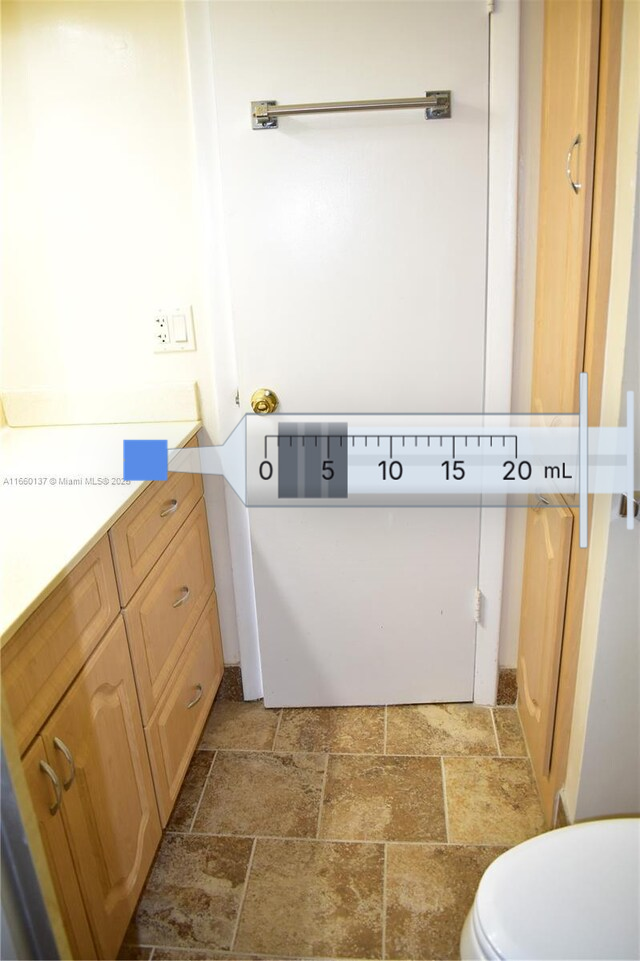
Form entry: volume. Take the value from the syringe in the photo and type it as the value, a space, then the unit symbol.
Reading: 1 mL
